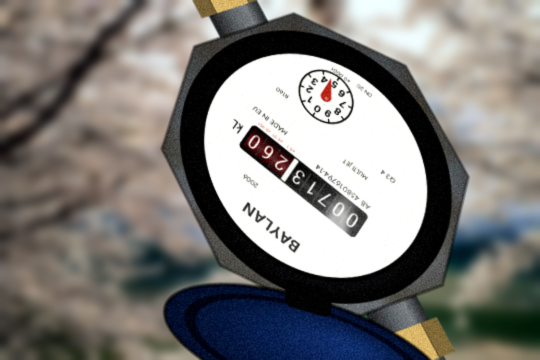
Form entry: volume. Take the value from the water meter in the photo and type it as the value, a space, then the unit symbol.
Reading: 713.2604 kL
